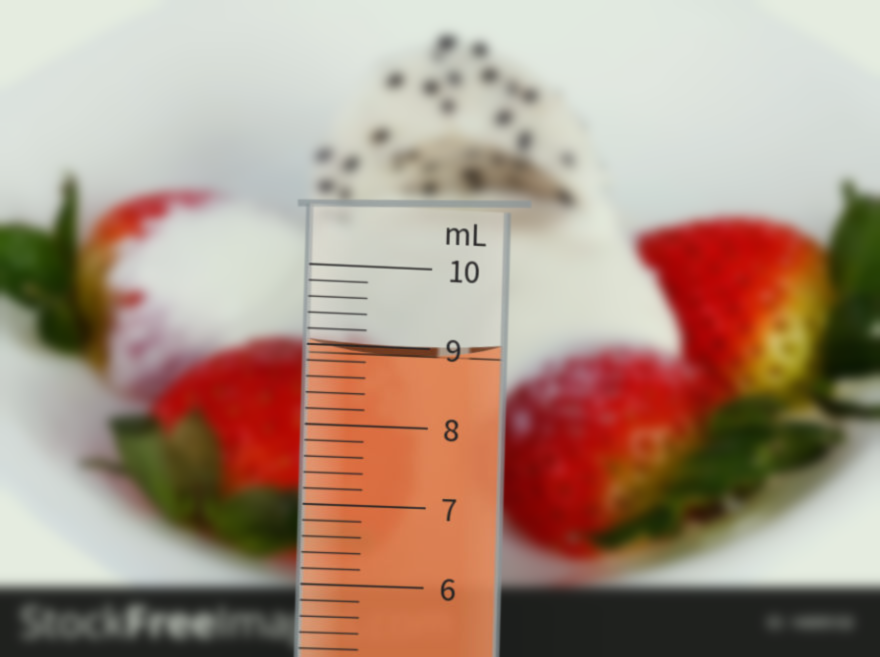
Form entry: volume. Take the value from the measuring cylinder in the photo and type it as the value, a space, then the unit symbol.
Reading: 8.9 mL
